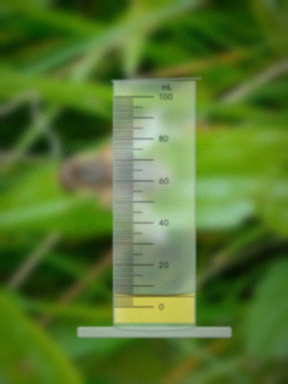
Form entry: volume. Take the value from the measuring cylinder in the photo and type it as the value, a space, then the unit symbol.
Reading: 5 mL
